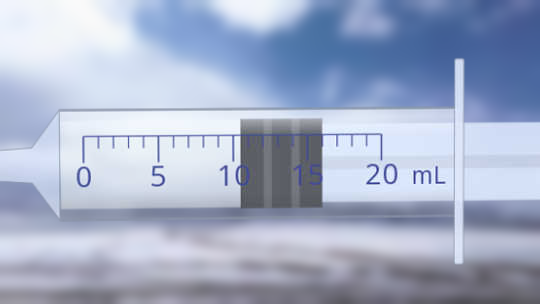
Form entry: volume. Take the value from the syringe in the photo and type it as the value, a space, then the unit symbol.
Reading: 10.5 mL
